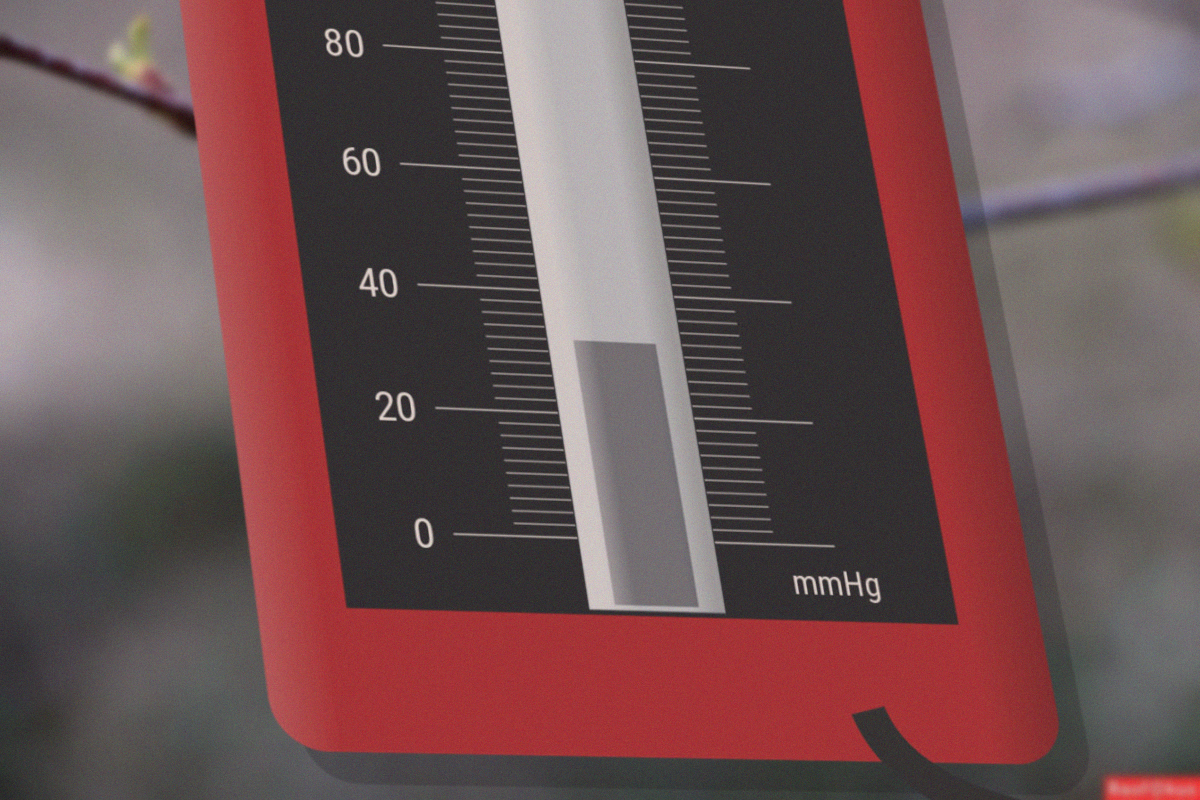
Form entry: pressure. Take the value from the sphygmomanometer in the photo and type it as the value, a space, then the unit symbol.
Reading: 32 mmHg
